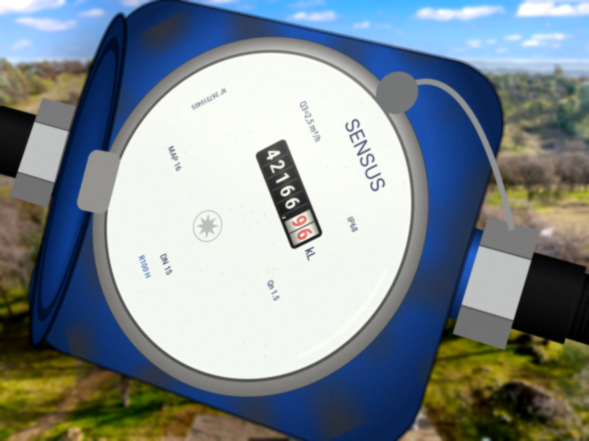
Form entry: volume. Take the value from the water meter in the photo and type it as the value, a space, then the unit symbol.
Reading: 42166.96 kL
